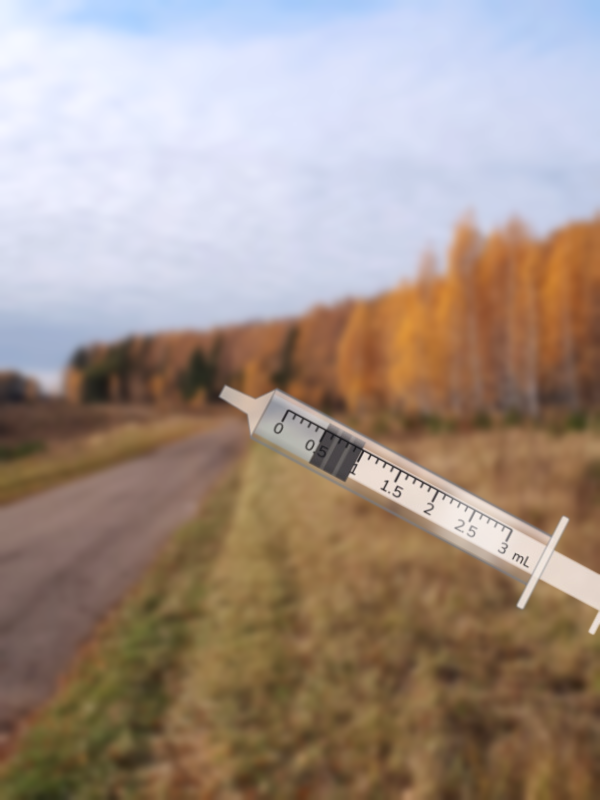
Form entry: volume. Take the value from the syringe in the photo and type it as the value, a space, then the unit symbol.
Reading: 0.5 mL
